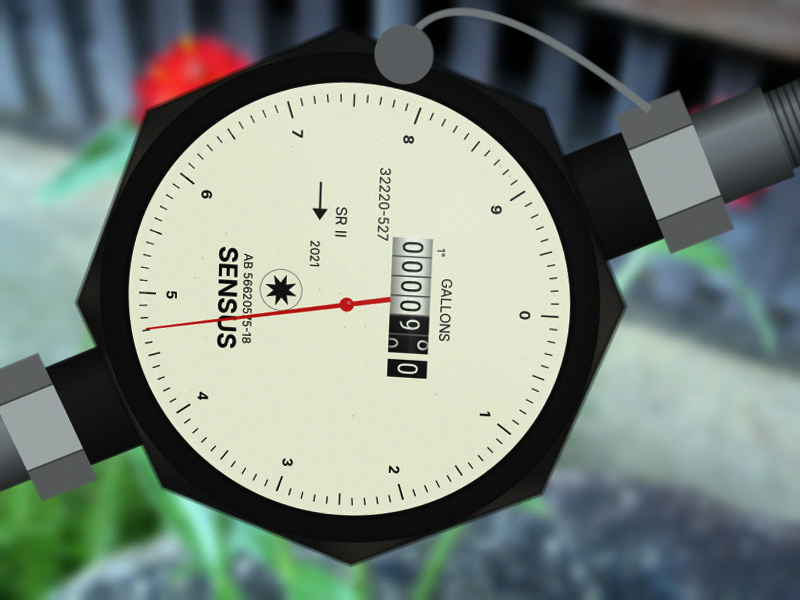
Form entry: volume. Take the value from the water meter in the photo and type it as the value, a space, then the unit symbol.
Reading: 984.7 gal
